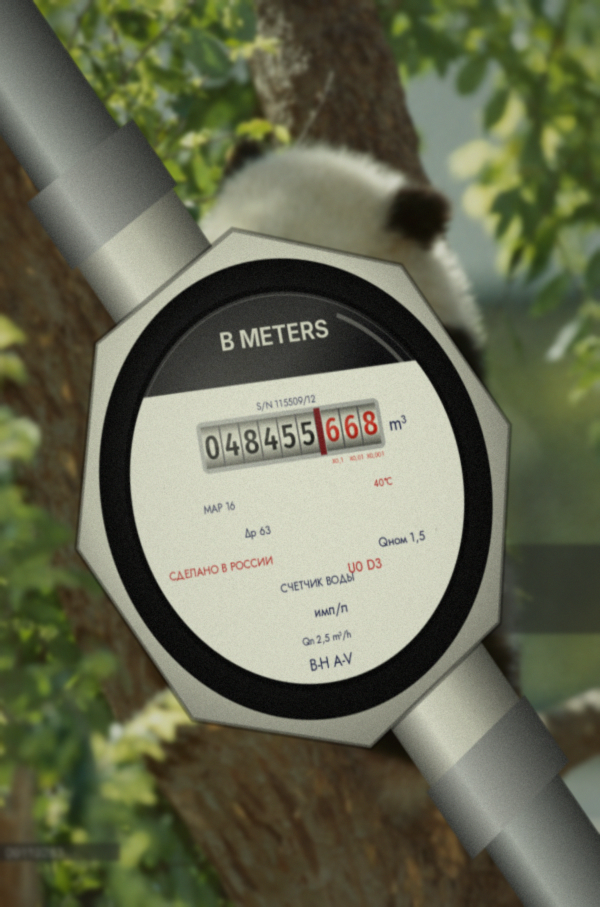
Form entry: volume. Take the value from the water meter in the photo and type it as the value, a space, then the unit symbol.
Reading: 48455.668 m³
